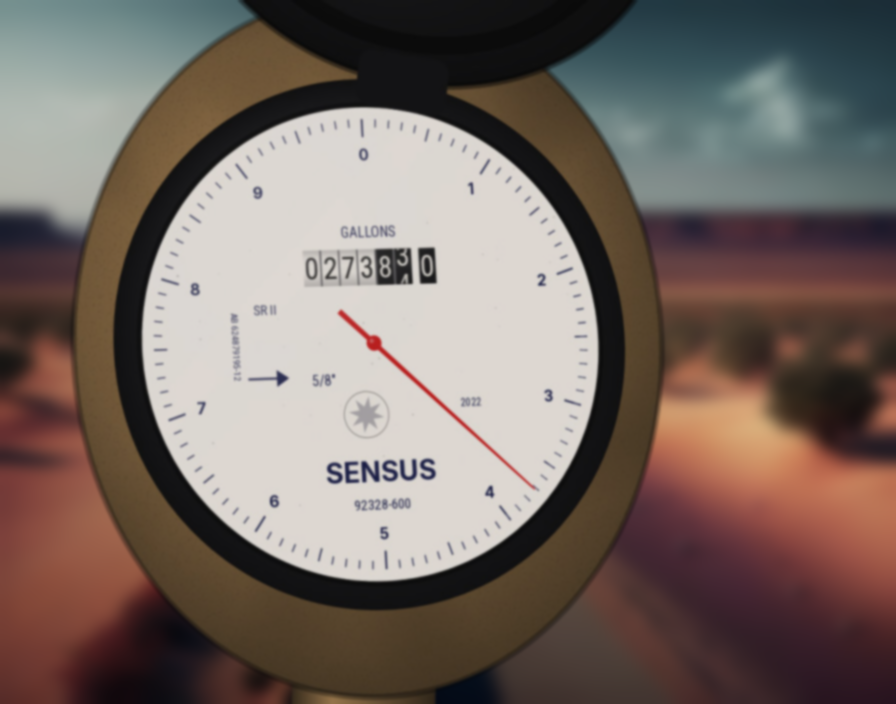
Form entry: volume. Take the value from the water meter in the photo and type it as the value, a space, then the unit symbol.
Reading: 273833.7 gal
